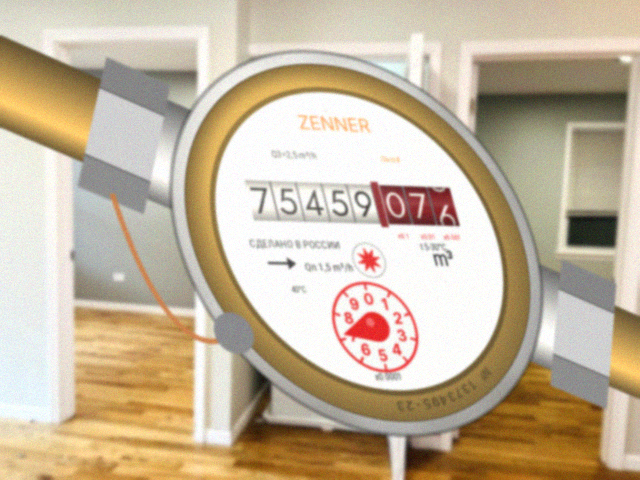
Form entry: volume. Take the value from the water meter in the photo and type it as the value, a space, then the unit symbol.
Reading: 75459.0757 m³
